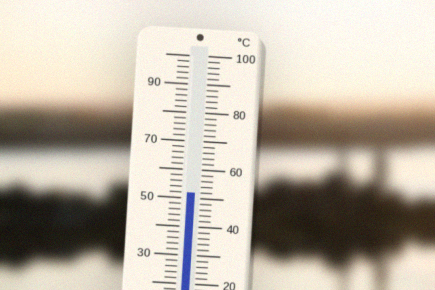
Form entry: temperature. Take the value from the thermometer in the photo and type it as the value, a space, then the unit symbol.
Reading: 52 °C
